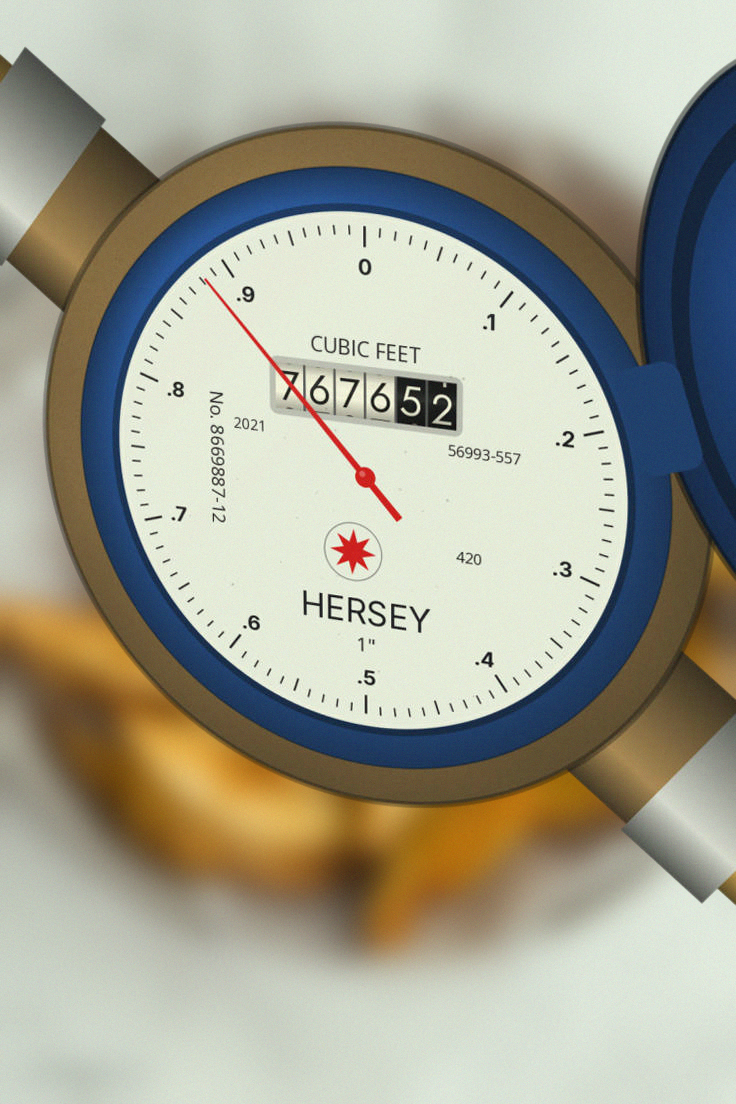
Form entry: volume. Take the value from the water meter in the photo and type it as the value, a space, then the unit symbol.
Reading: 767651.88 ft³
